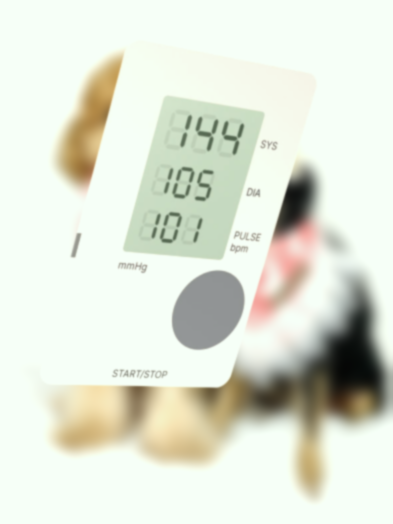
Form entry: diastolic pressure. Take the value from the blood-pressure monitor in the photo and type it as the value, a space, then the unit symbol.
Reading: 105 mmHg
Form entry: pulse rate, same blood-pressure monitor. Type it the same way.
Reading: 101 bpm
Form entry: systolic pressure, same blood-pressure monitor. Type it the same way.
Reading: 144 mmHg
